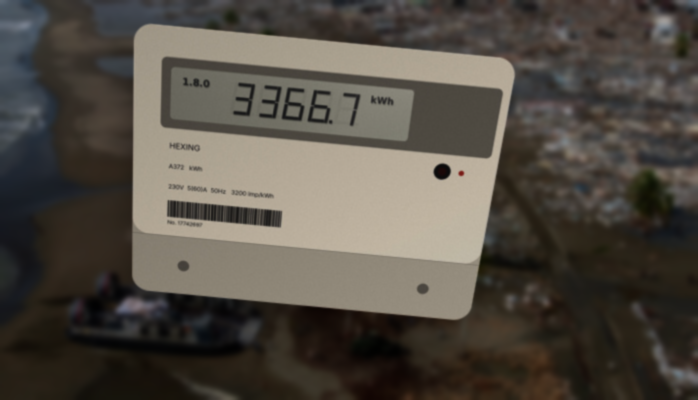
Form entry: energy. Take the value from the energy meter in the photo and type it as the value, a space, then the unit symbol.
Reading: 3366.7 kWh
